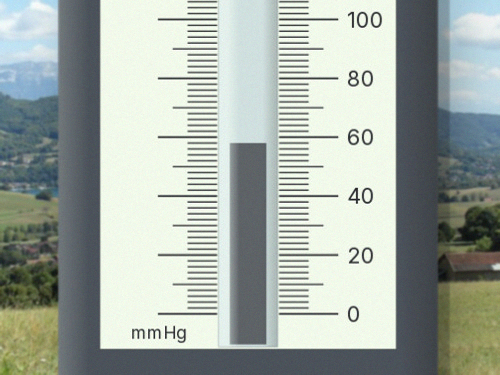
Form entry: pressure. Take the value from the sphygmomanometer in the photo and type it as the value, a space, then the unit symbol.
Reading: 58 mmHg
